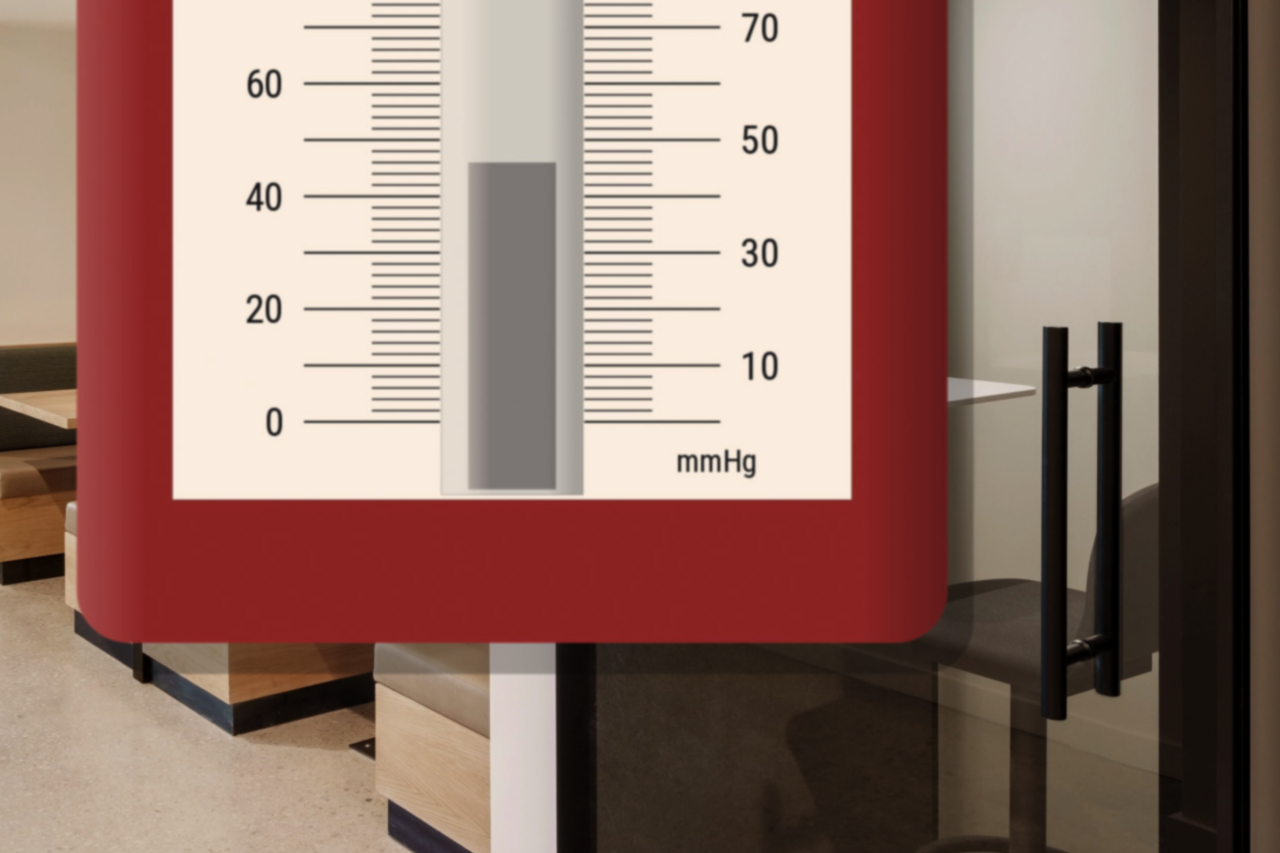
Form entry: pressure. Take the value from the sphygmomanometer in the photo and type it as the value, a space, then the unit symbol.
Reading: 46 mmHg
